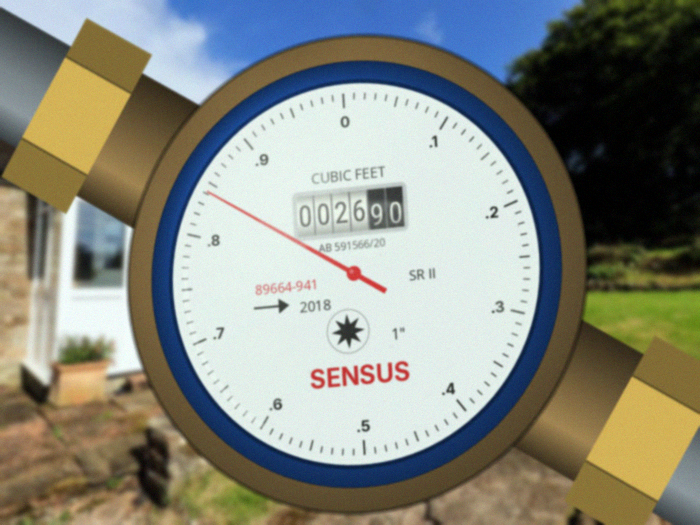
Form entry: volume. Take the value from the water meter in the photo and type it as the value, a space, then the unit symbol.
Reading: 2689.84 ft³
